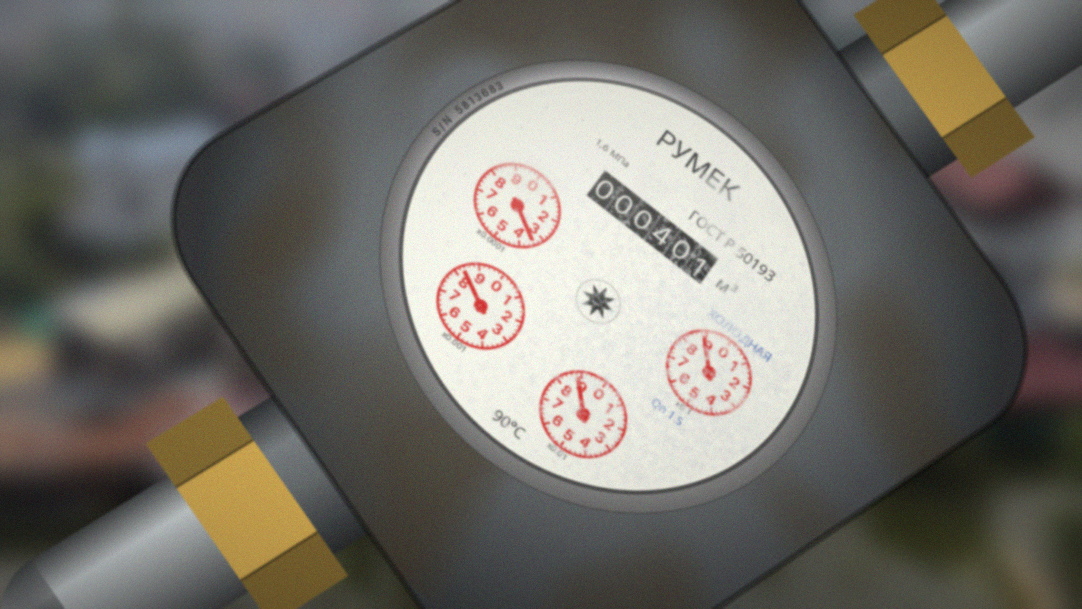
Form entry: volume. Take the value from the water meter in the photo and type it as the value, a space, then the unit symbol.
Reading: 400.8883 m³
